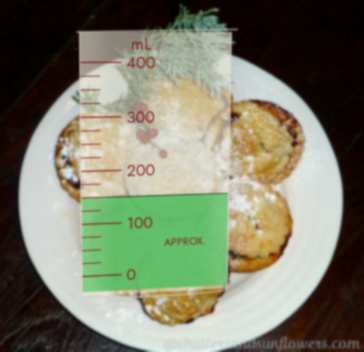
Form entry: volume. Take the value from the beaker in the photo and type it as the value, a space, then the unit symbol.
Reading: 150 mL
